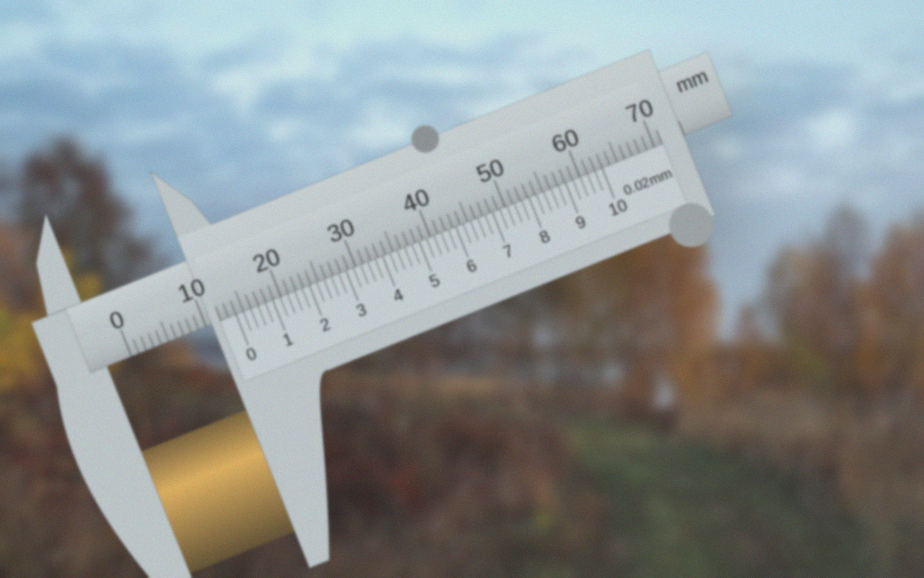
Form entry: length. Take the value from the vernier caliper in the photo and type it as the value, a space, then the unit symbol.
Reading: 14.0 mm
